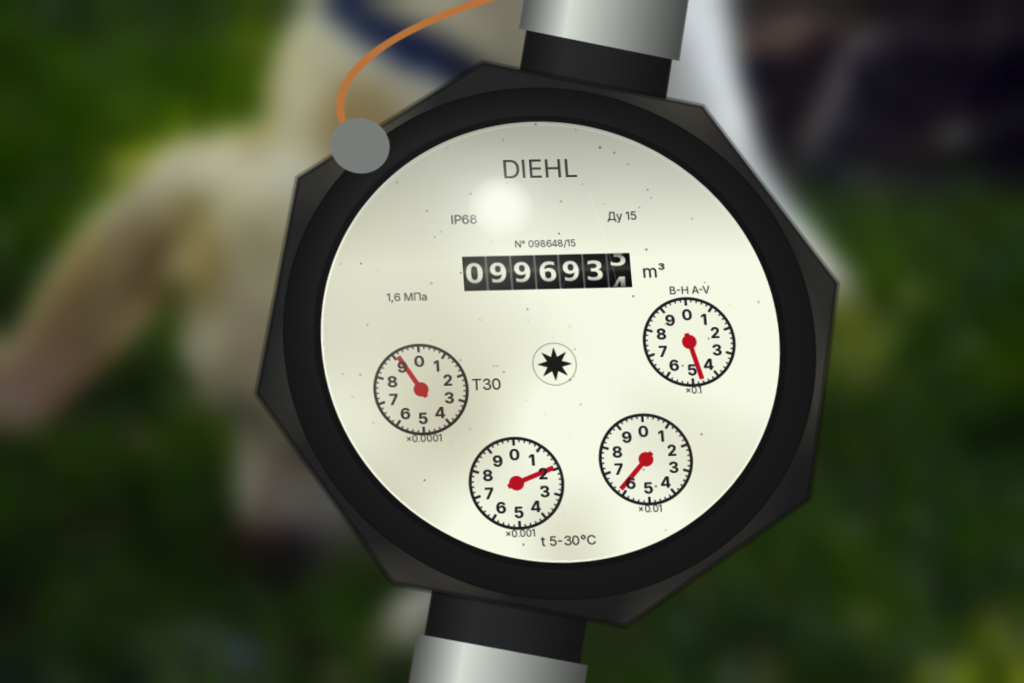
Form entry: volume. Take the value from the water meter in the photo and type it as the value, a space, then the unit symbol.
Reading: 996933.4619 m³
